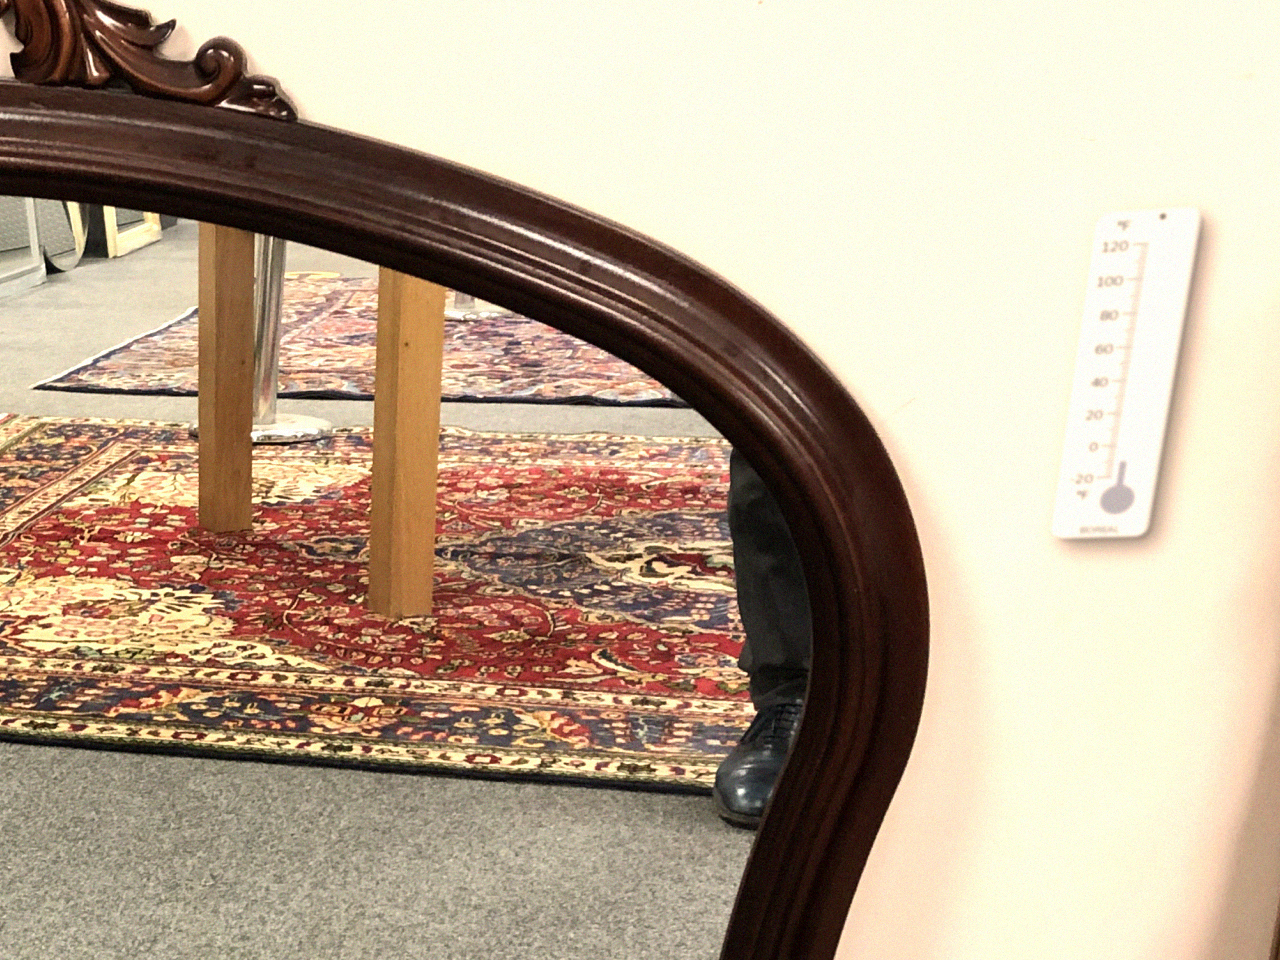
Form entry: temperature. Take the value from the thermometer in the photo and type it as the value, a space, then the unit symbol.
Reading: -10 °F
